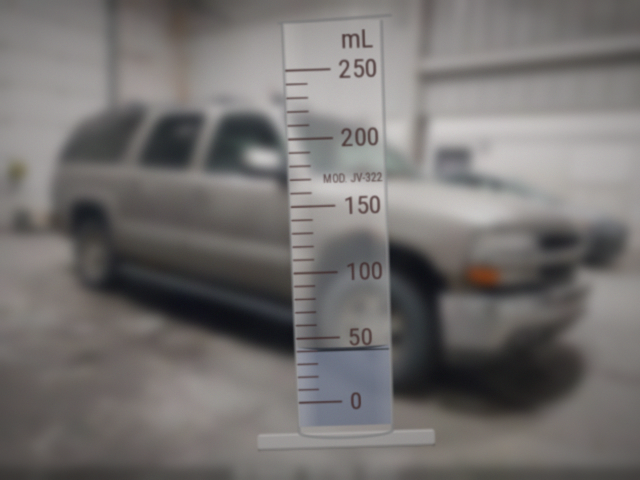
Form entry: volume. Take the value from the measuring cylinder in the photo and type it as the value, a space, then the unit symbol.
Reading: 40 mL
